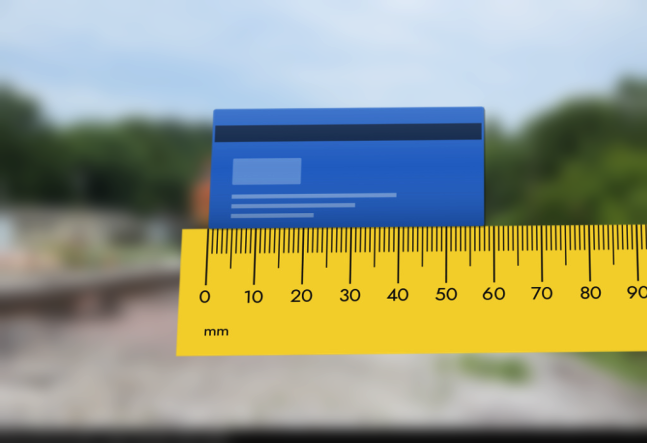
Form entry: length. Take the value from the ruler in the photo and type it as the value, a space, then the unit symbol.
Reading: 58 mm
